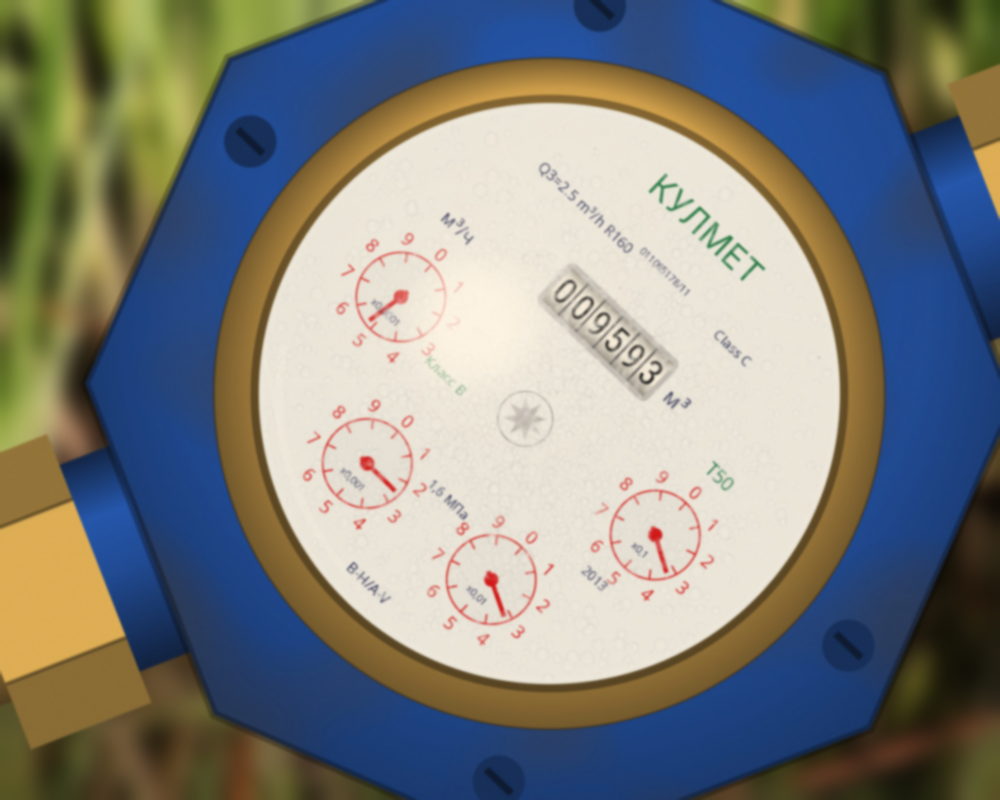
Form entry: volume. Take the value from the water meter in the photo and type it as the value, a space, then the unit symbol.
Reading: 9593.3325 m³
